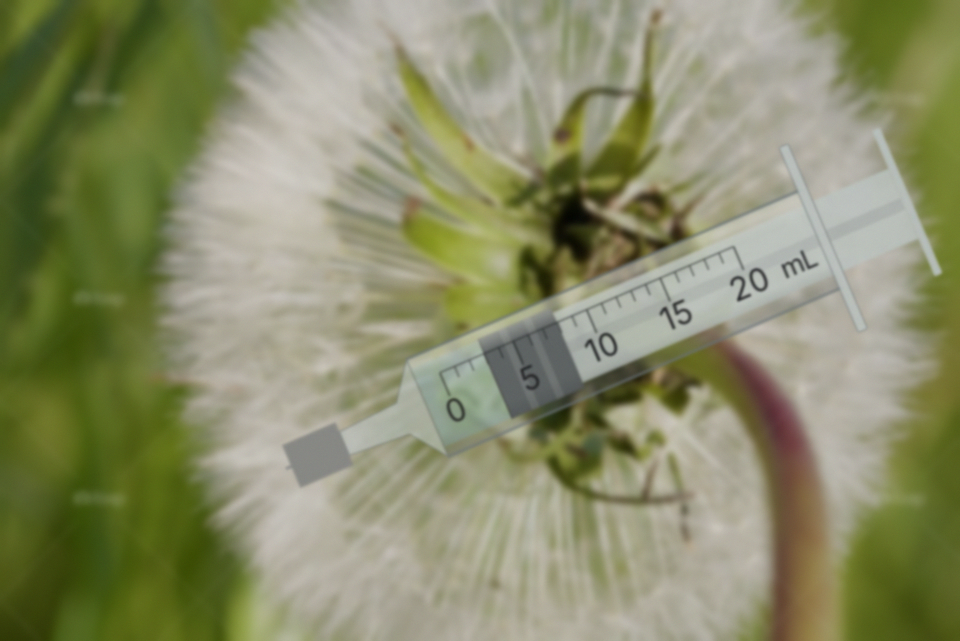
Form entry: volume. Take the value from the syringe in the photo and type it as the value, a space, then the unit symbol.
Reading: 3 mL
